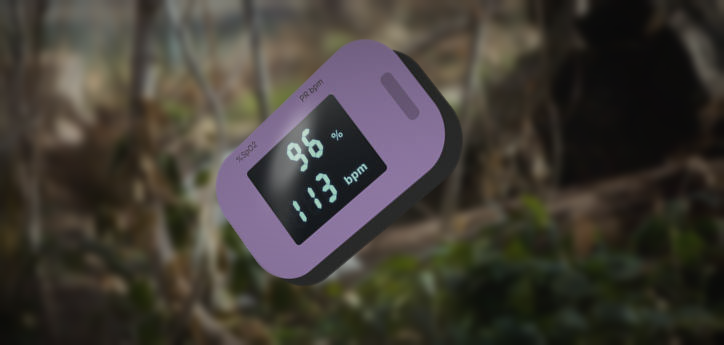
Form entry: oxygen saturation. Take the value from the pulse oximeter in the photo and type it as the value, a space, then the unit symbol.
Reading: 96 %
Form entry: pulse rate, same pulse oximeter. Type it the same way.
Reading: 113 bpm
